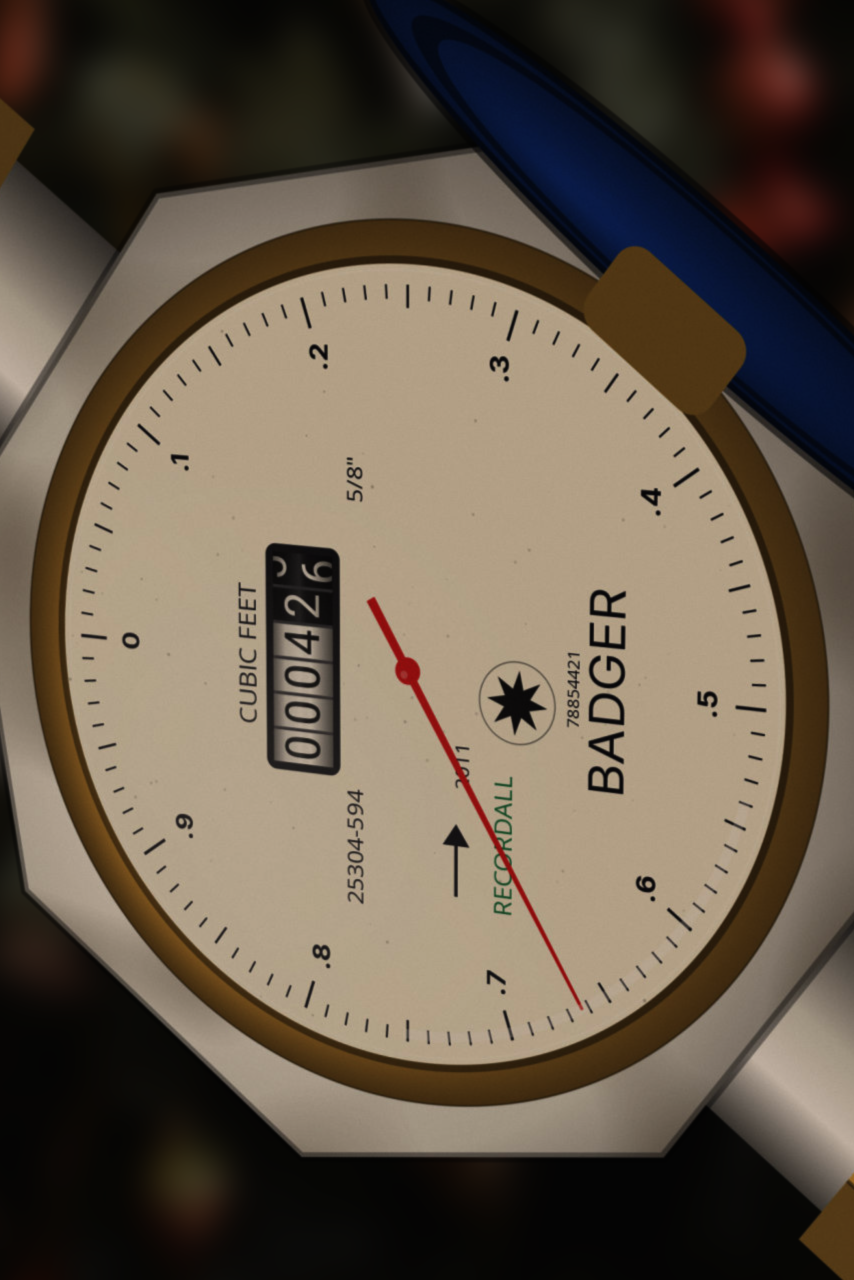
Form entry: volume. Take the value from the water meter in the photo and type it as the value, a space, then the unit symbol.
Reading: 425.66 ft³
